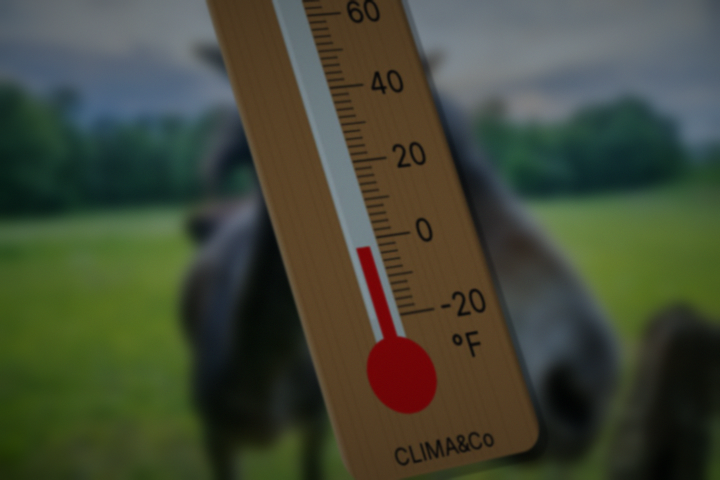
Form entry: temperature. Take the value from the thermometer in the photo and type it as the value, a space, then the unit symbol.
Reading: -2 °F
